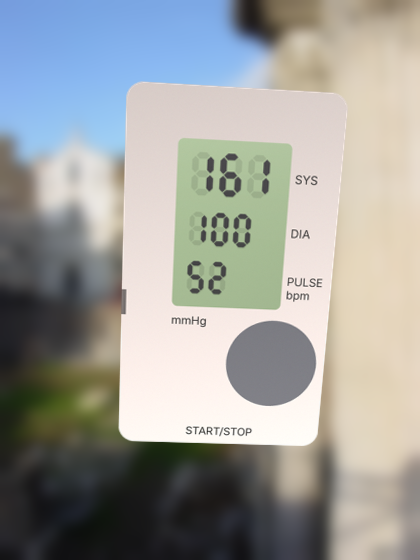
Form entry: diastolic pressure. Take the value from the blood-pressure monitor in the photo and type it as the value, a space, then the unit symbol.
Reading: 100 mmHg
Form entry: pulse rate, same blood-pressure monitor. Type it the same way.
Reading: 52 bpm
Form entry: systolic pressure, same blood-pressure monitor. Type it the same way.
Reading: 161 mmHg
